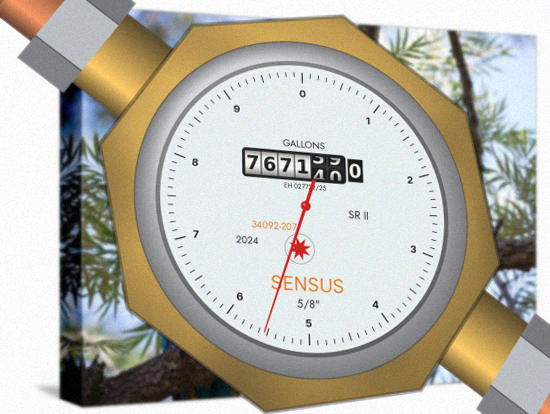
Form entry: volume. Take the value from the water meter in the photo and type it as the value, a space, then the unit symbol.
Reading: 7671395.5 gal
